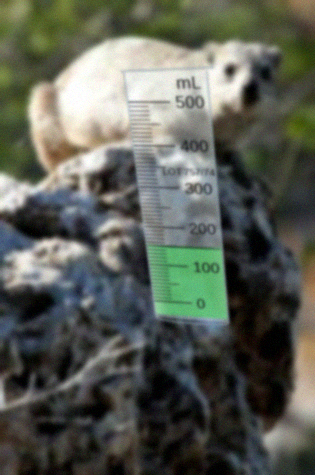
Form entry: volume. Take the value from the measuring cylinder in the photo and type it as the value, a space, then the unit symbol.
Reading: 150 mL
